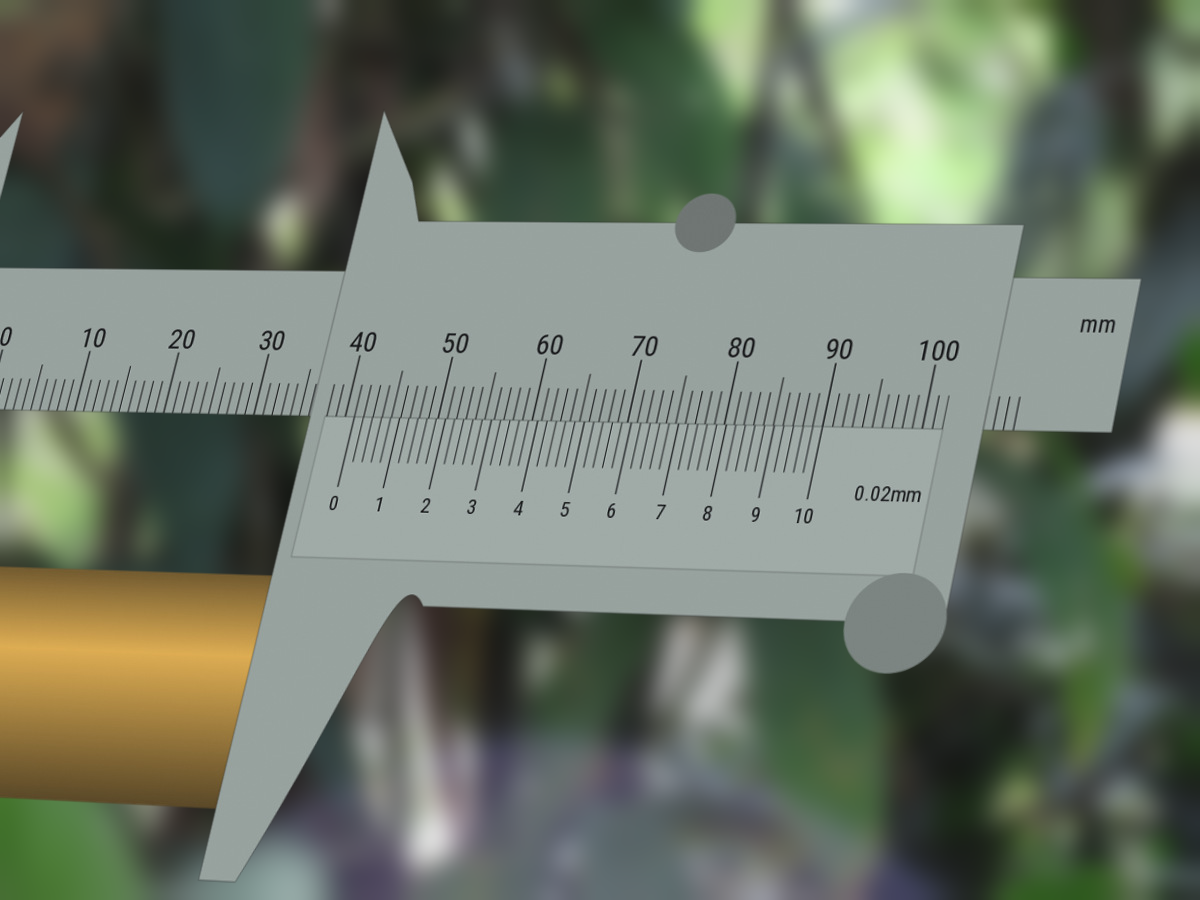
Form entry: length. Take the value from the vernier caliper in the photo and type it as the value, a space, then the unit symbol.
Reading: 41.0 mm
